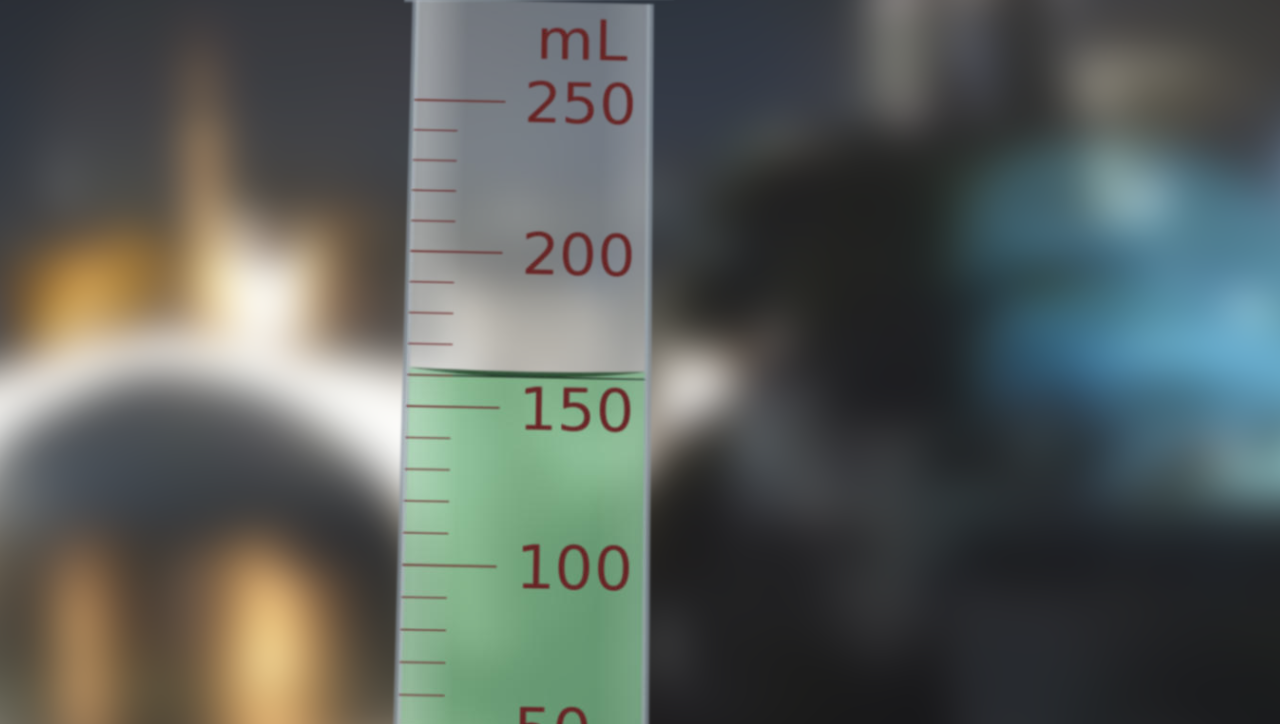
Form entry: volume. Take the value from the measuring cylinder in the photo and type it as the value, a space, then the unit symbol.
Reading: 160 mL
